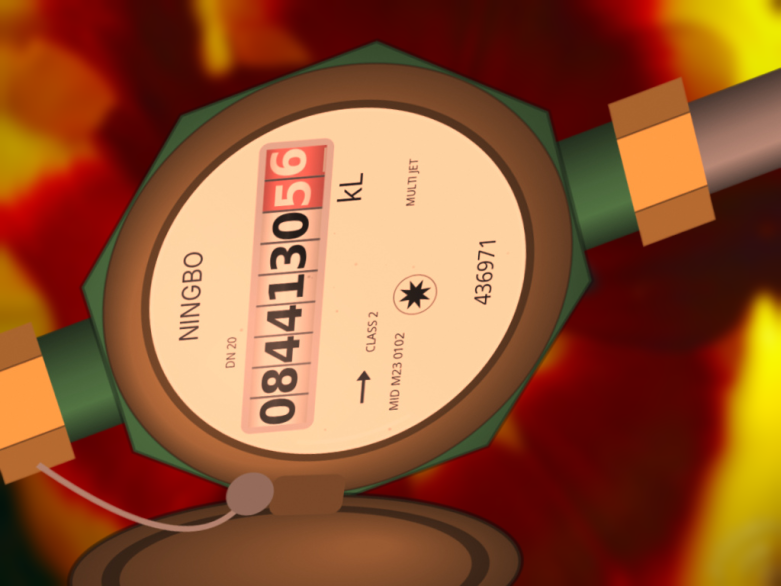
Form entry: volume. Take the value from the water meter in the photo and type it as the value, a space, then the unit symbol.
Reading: 844130.56 kL
